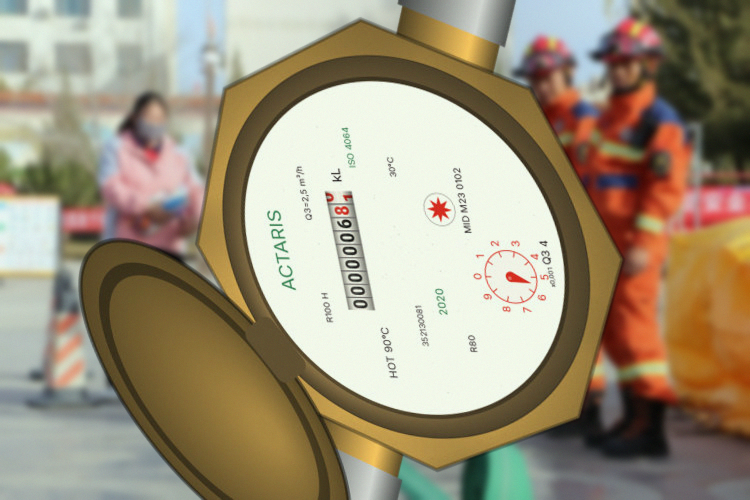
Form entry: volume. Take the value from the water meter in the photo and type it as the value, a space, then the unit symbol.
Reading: 6.805 kL
